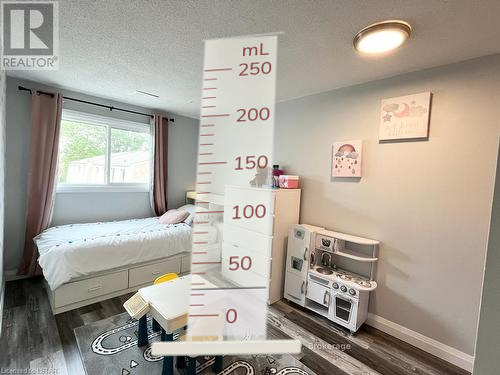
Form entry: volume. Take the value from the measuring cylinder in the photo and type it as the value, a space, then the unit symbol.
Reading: 25 mL
